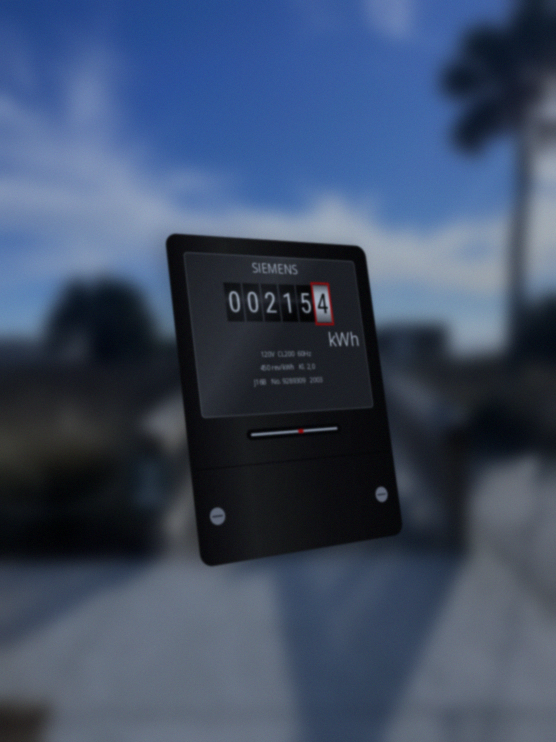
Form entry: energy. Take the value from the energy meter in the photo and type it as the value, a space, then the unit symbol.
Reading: 215.4 kWh
